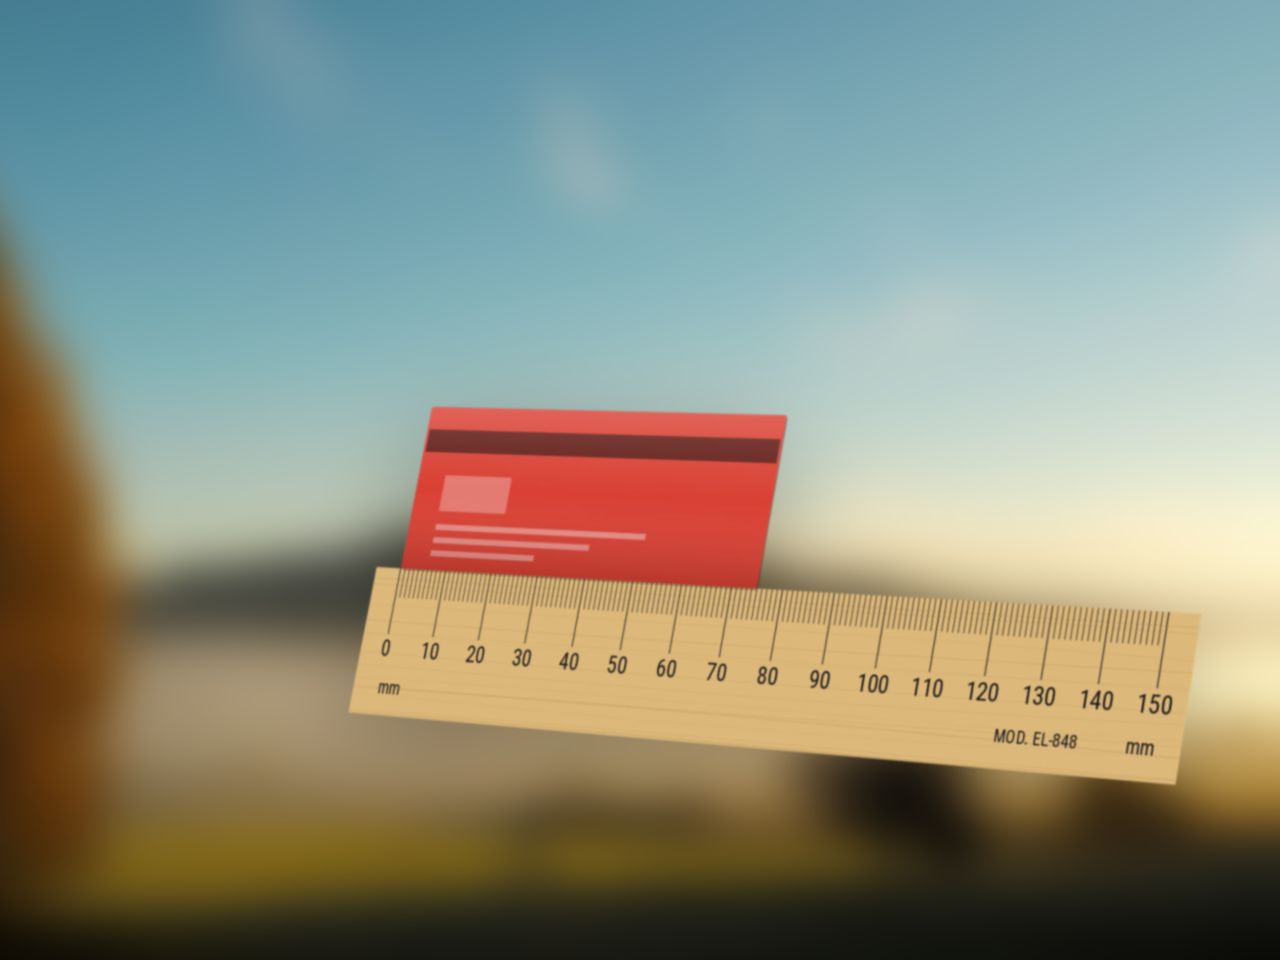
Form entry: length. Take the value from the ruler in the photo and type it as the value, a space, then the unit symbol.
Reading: 75 mm
